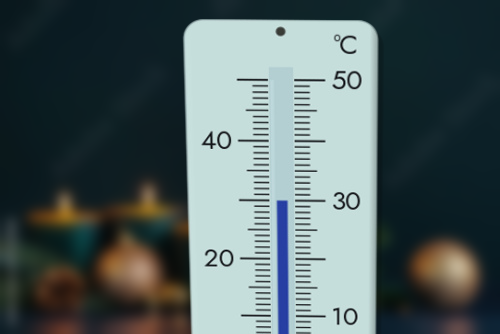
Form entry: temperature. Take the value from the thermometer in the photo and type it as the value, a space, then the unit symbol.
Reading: 30 °C
